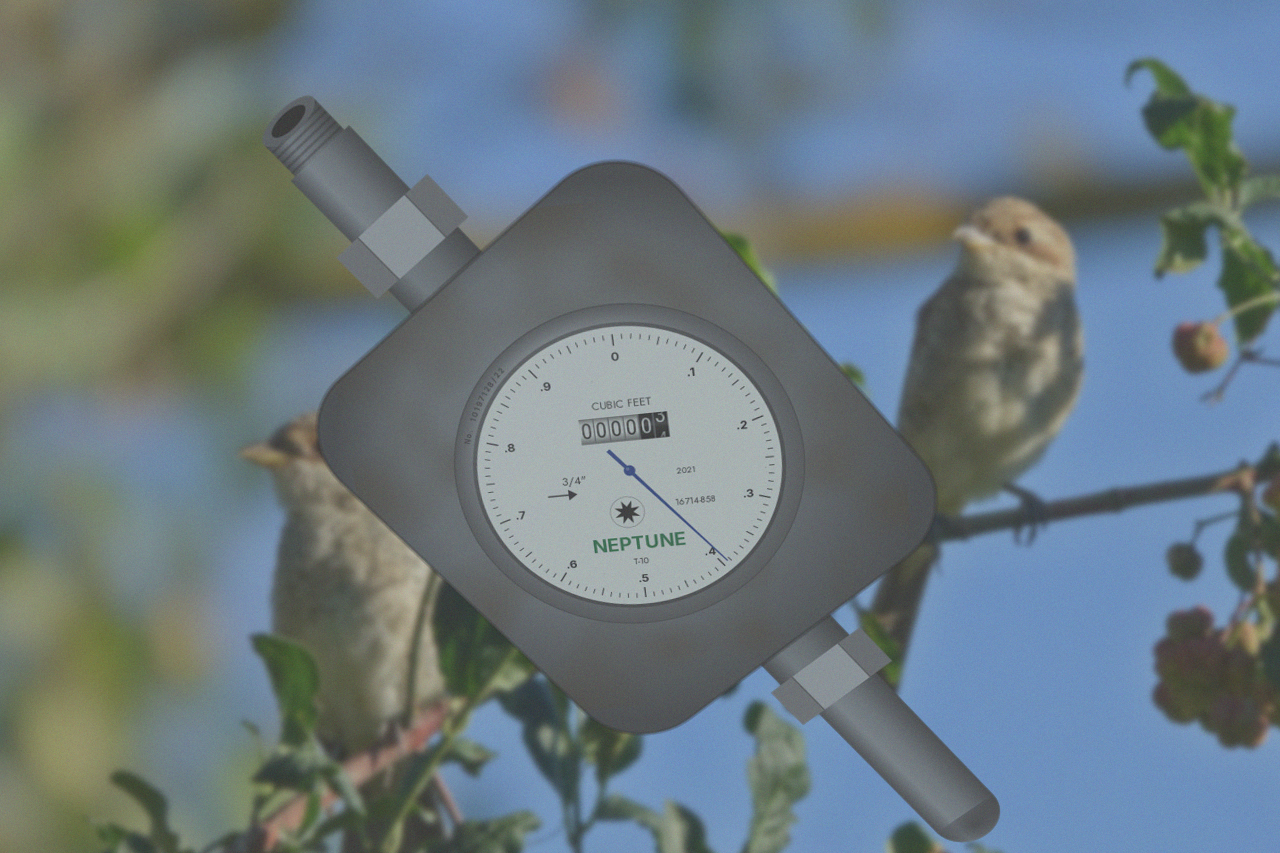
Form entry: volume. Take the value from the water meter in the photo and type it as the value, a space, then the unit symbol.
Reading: 3.39 ft³
